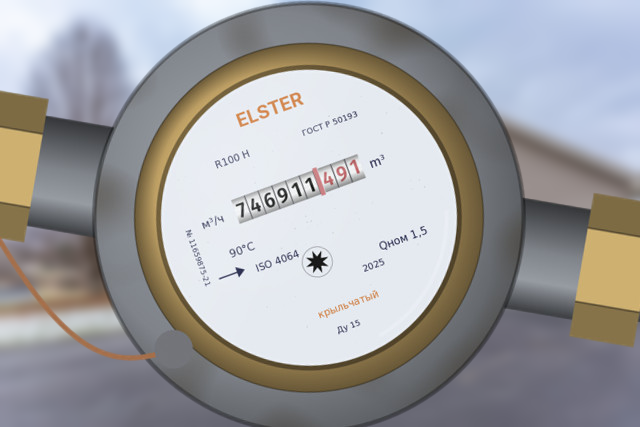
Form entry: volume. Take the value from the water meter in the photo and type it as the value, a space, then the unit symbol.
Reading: 746911.491 m³
